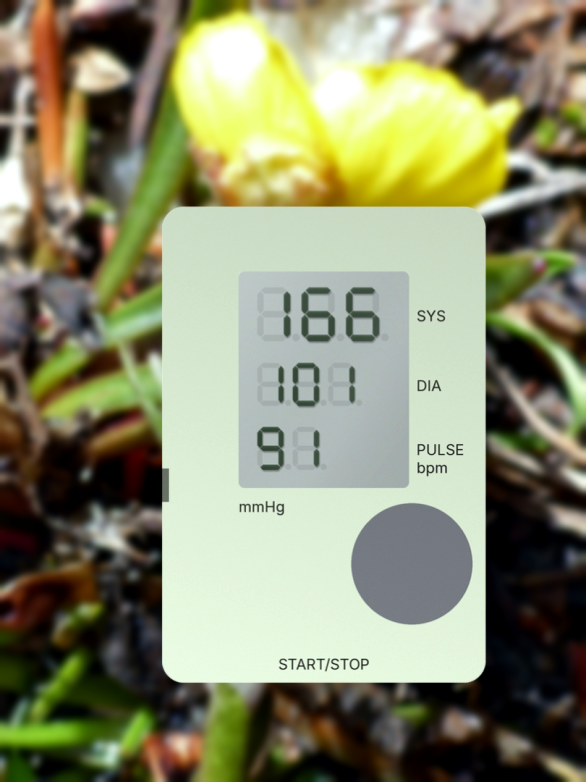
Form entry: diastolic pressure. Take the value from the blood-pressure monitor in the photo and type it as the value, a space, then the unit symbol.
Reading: 101 mmHg
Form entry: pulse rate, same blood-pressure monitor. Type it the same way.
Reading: 91 bpm
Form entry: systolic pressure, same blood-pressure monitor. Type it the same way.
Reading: 166 mmHg
